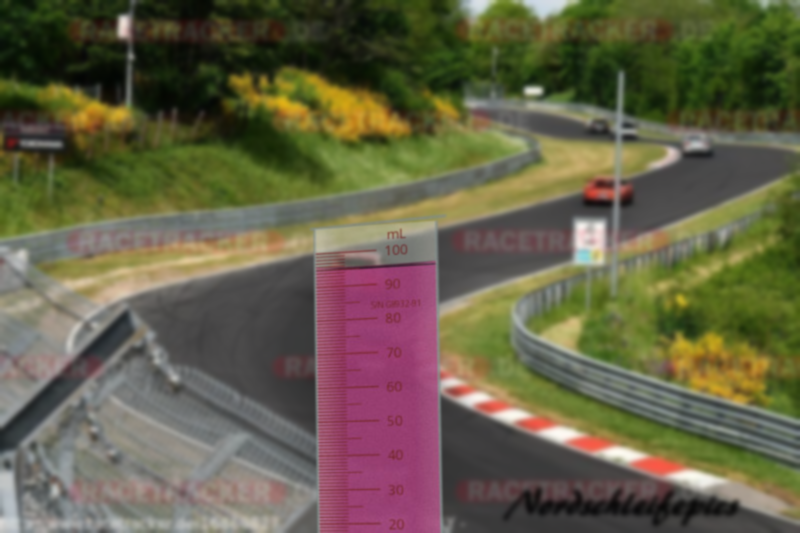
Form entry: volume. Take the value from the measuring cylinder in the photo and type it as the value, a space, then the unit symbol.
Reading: 95 mL
